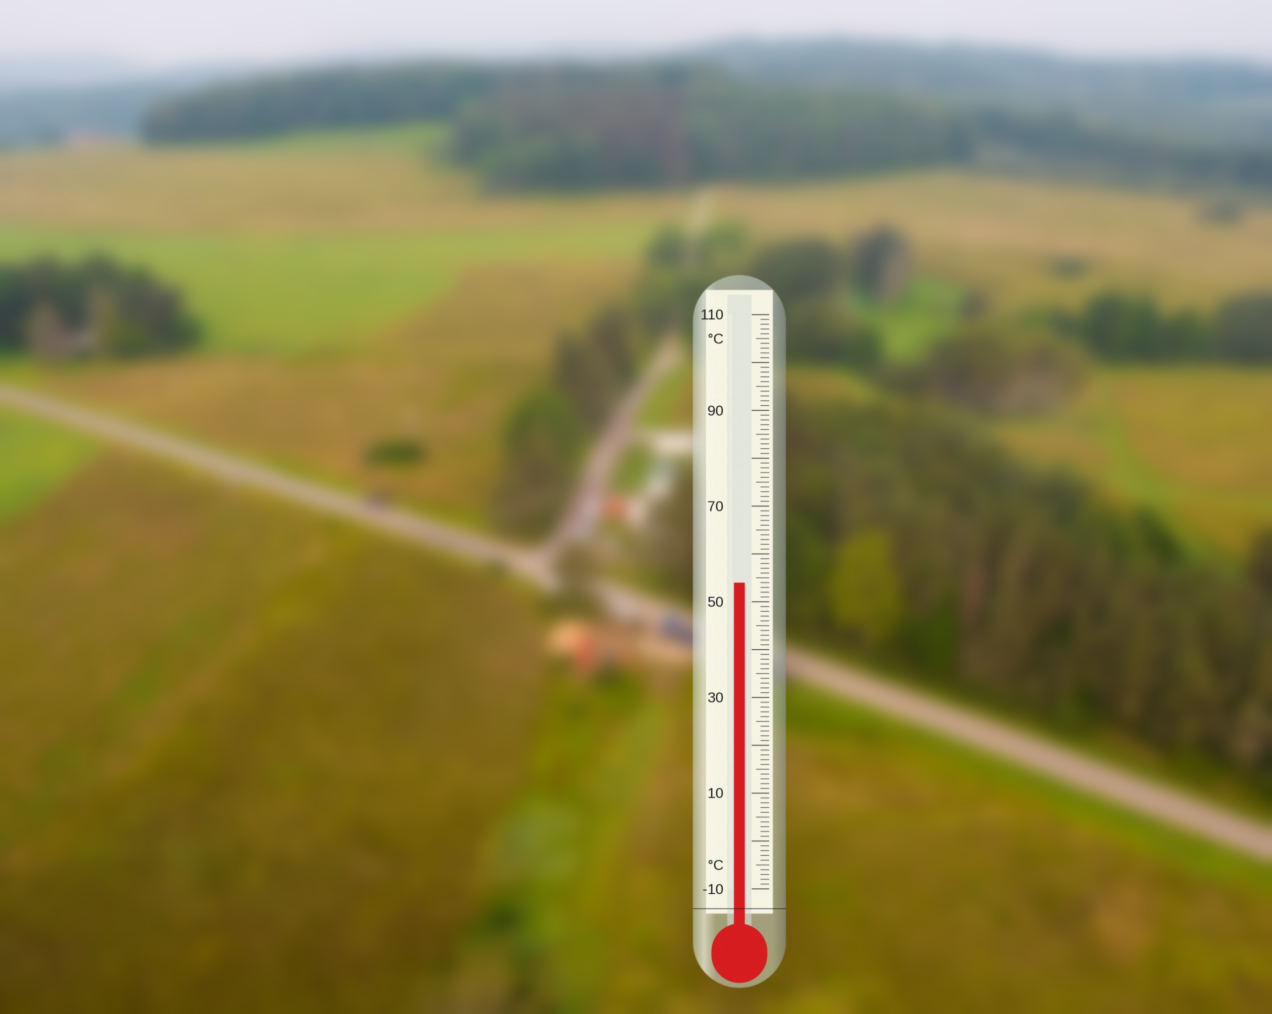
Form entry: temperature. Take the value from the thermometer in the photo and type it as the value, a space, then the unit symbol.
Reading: 54 °C
